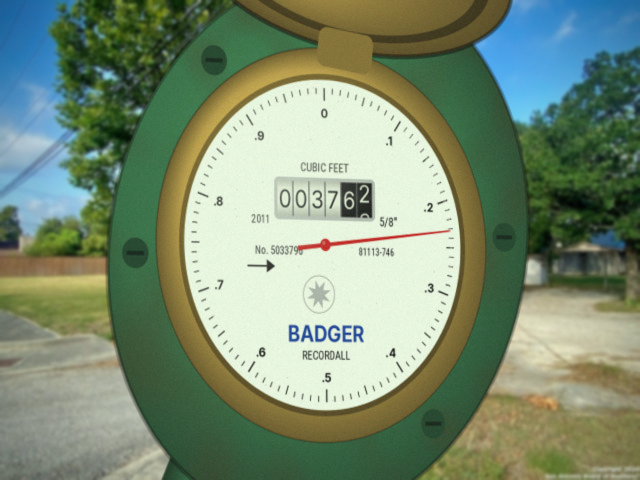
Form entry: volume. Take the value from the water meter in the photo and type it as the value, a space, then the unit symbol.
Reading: 3762.23 ft³
